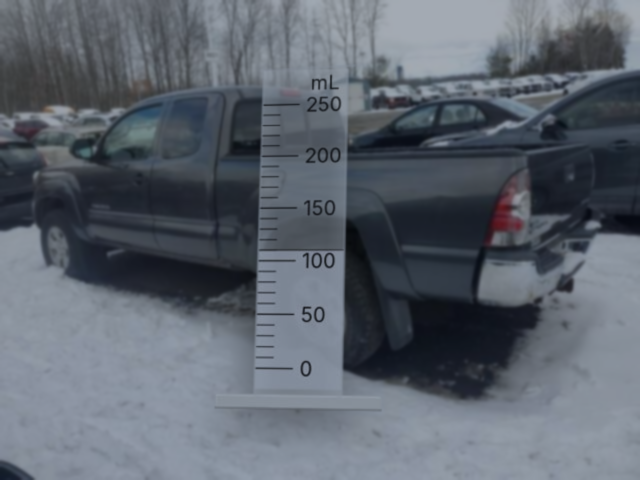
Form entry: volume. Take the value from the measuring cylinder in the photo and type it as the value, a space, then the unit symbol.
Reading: 110 mL
